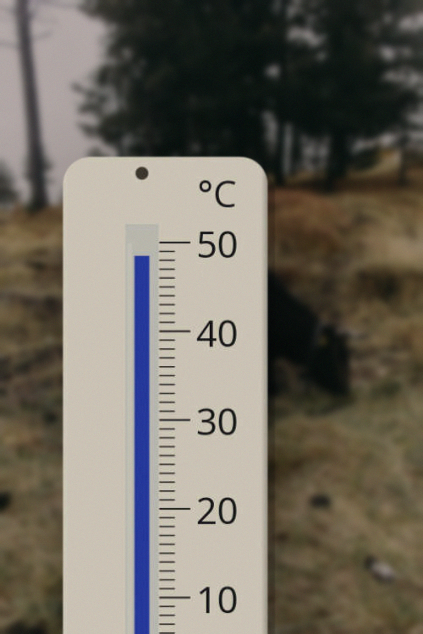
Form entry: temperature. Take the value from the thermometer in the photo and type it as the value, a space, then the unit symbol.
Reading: 48.5 °C
